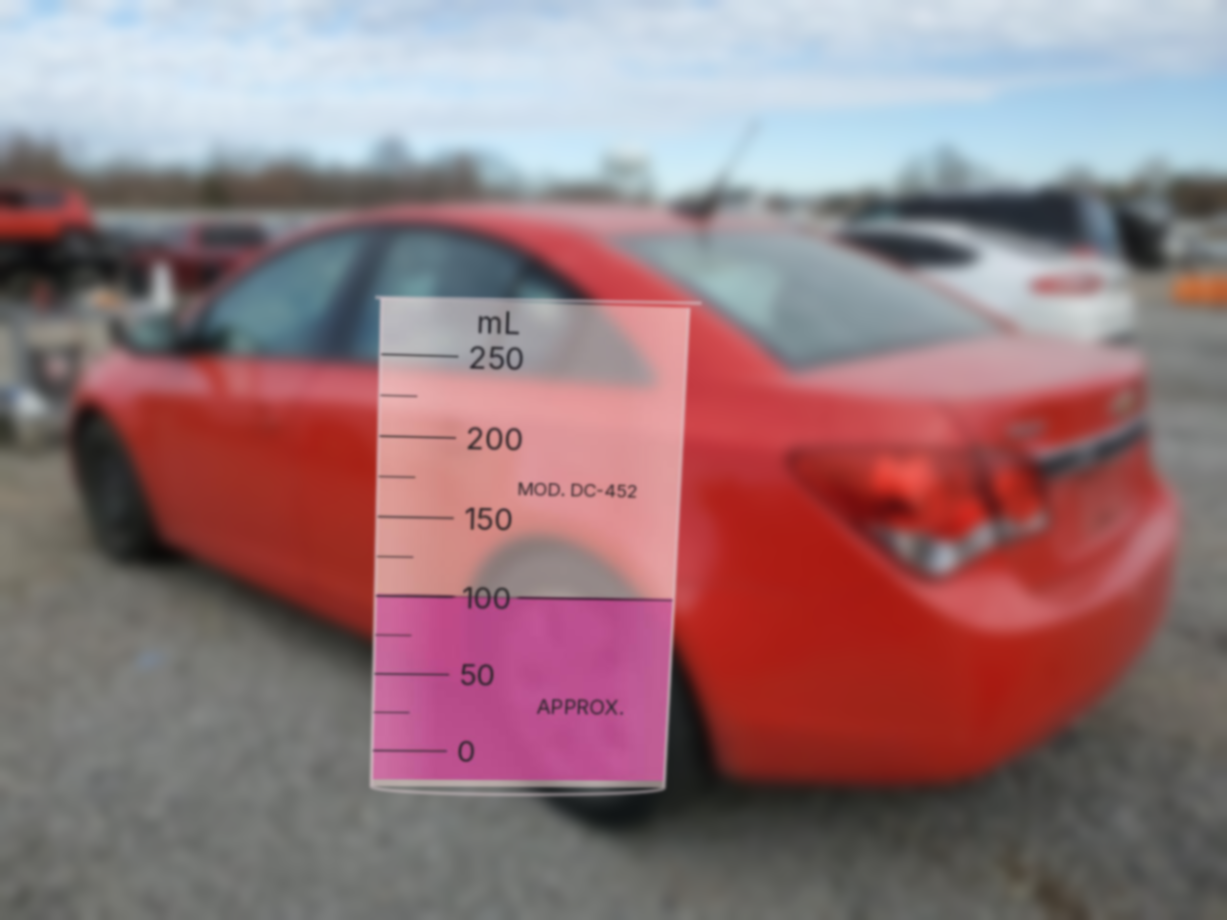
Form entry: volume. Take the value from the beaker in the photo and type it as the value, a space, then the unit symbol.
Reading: 100 mL
